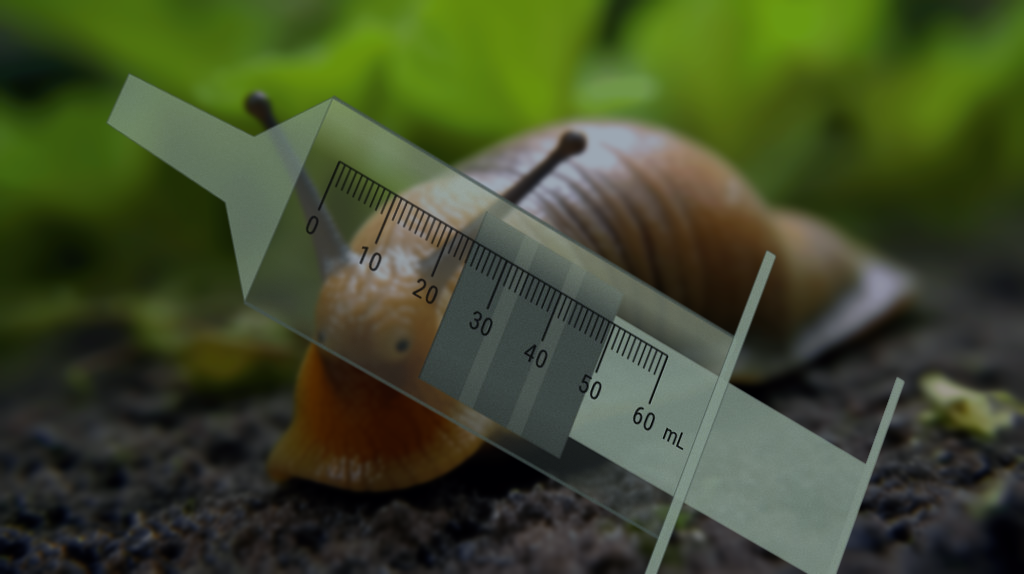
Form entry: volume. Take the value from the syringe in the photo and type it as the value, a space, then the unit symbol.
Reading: 24 mL
